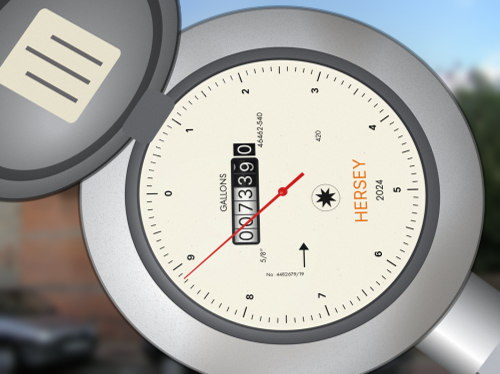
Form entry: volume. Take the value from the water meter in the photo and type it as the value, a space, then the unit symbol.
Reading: 73388.8 gal
